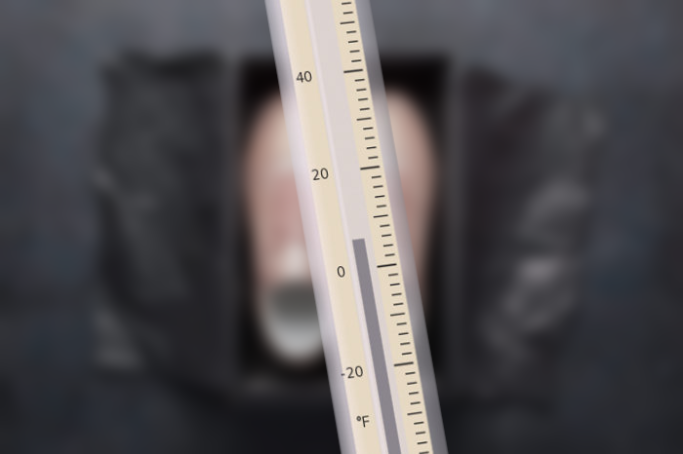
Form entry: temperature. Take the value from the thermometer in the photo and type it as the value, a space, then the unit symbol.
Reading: 6 °F
